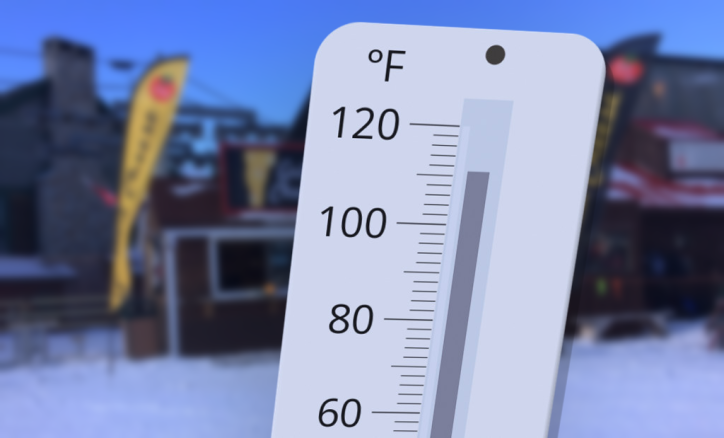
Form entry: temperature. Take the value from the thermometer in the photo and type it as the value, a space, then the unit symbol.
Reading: 111 °F
